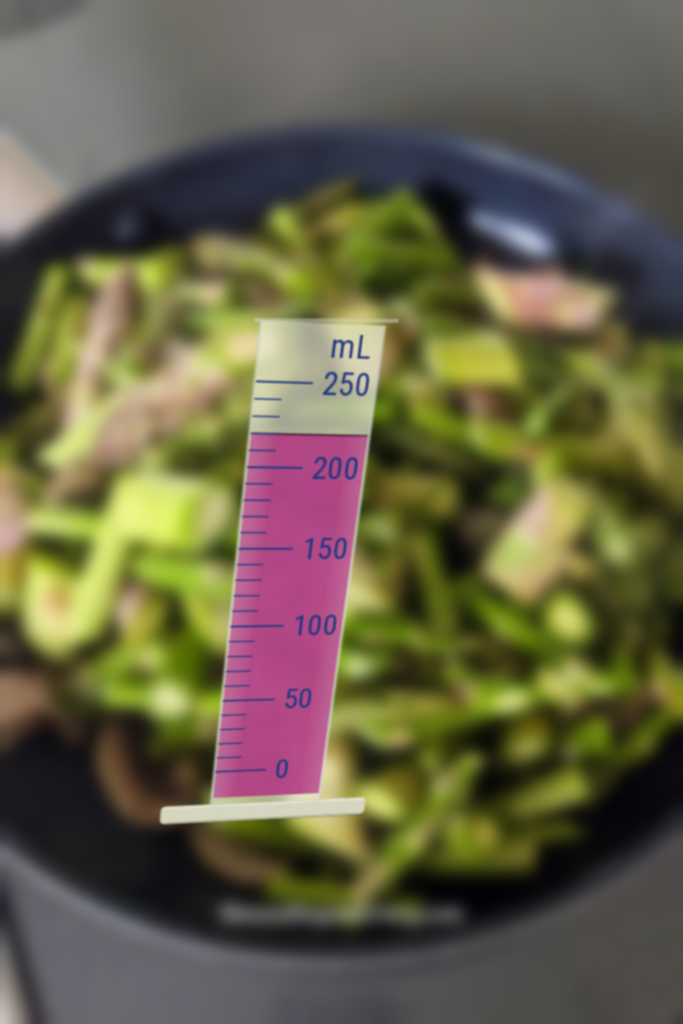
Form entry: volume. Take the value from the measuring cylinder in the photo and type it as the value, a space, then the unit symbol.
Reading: 220 mL
